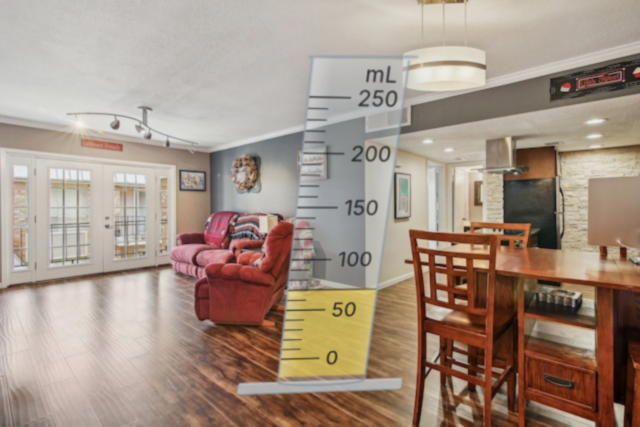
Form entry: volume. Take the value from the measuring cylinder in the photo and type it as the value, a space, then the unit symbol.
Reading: 70 mL
